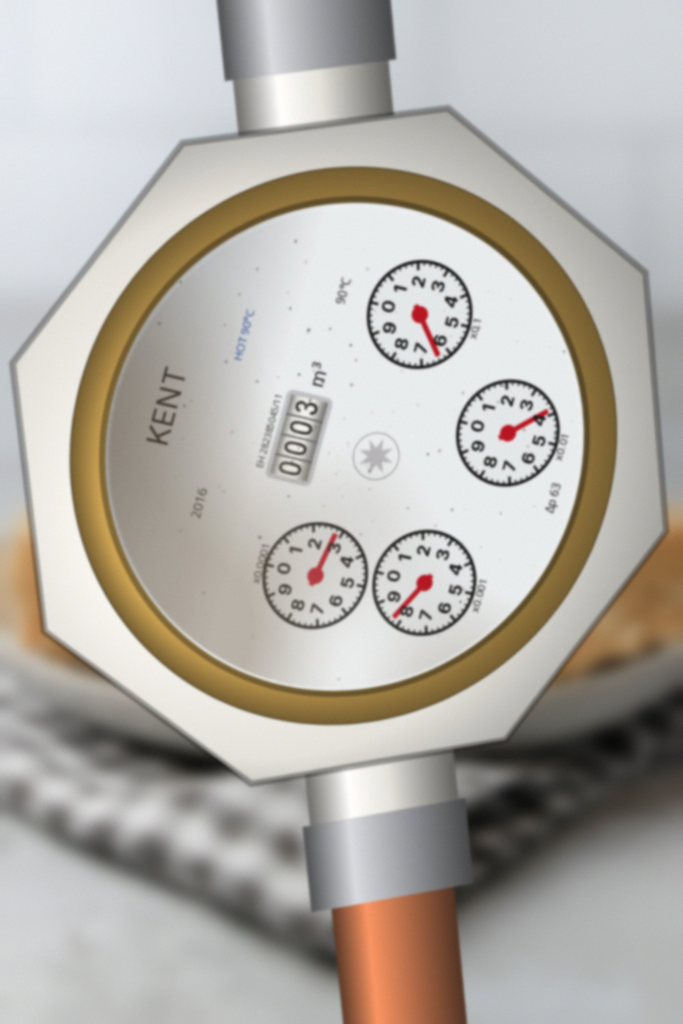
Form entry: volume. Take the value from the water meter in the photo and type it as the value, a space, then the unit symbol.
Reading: 3.6382 m³
